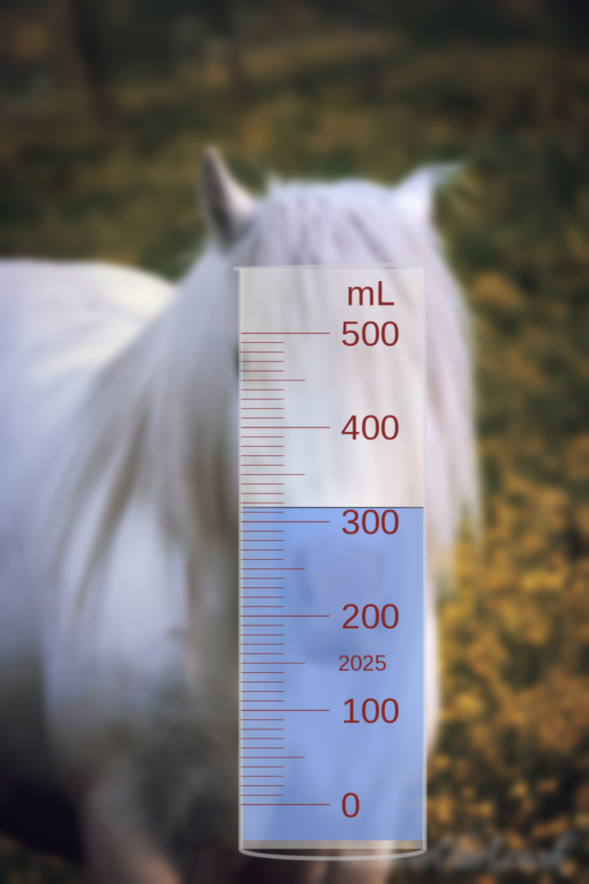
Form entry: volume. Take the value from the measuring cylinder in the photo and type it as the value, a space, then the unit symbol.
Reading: 315 mL
